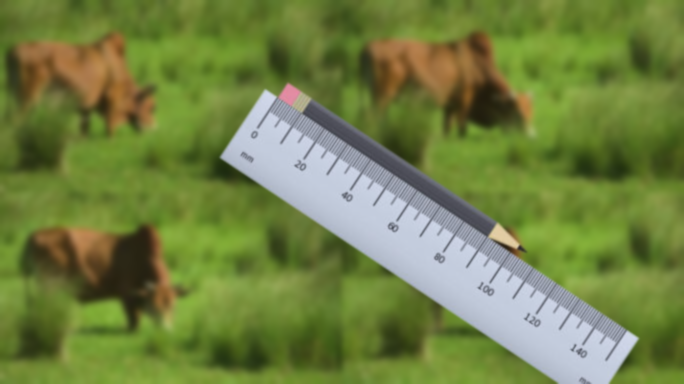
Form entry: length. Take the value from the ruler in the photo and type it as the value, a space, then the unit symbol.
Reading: 105 mm
